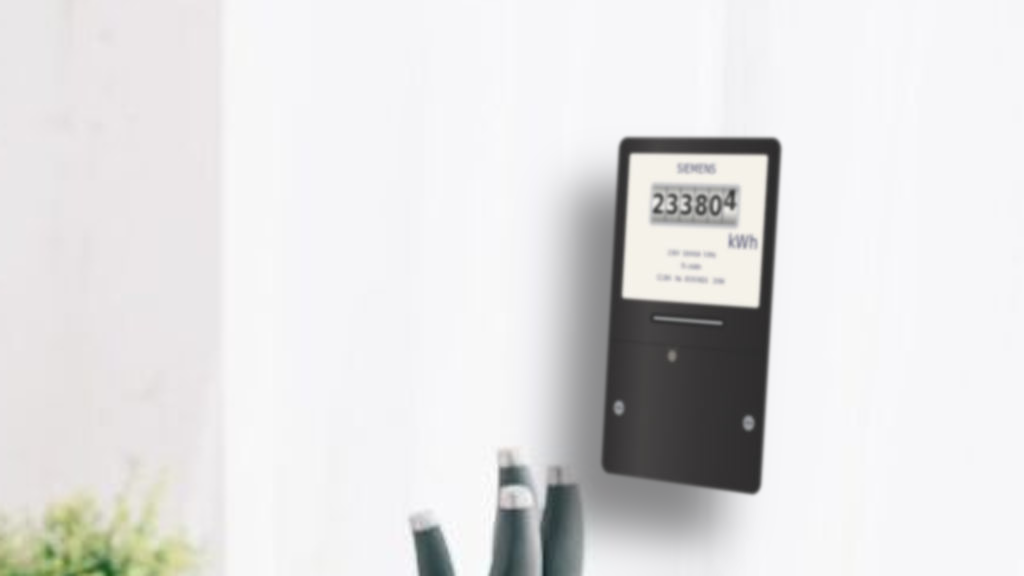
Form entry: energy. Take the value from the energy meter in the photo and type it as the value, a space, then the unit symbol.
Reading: 233804 kWh
